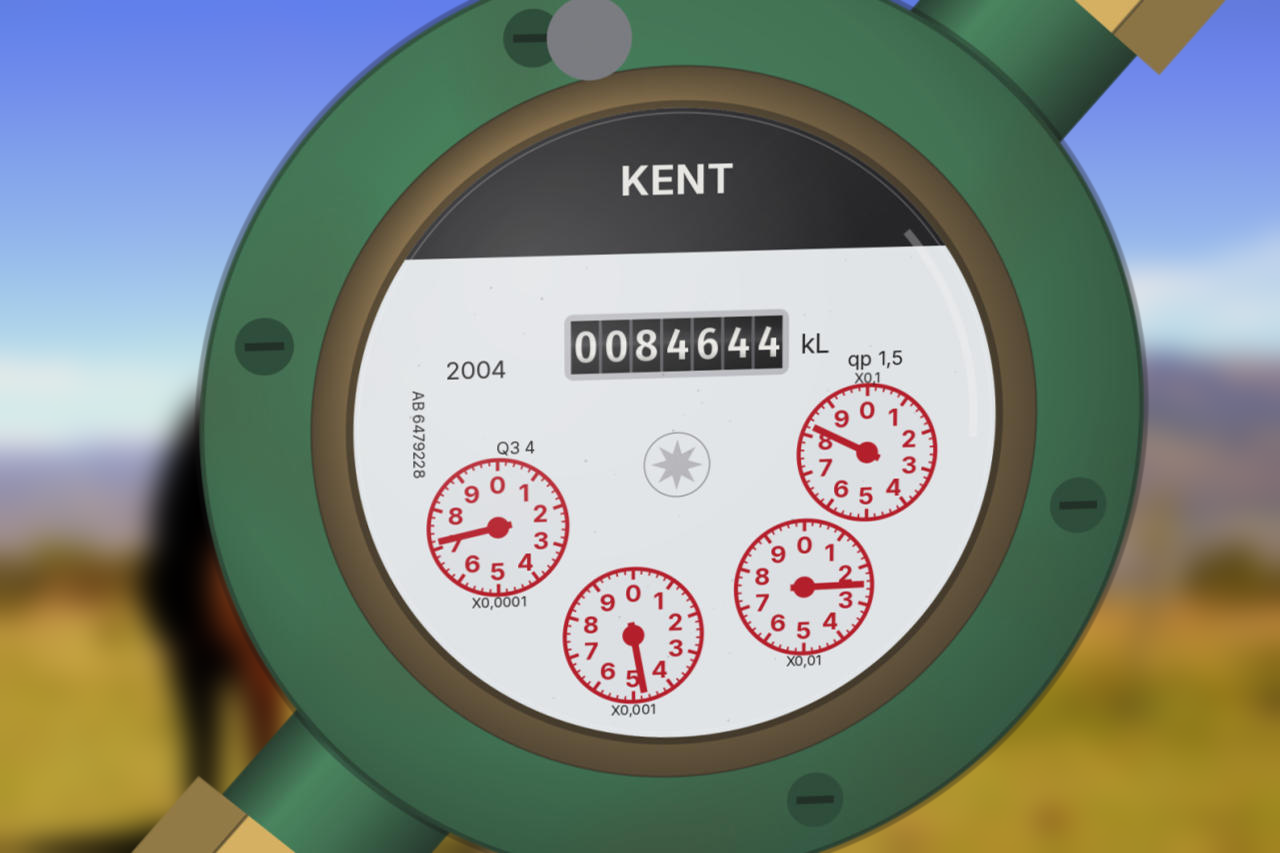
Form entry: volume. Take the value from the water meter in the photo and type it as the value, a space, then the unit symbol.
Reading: 84644.8247 kL
